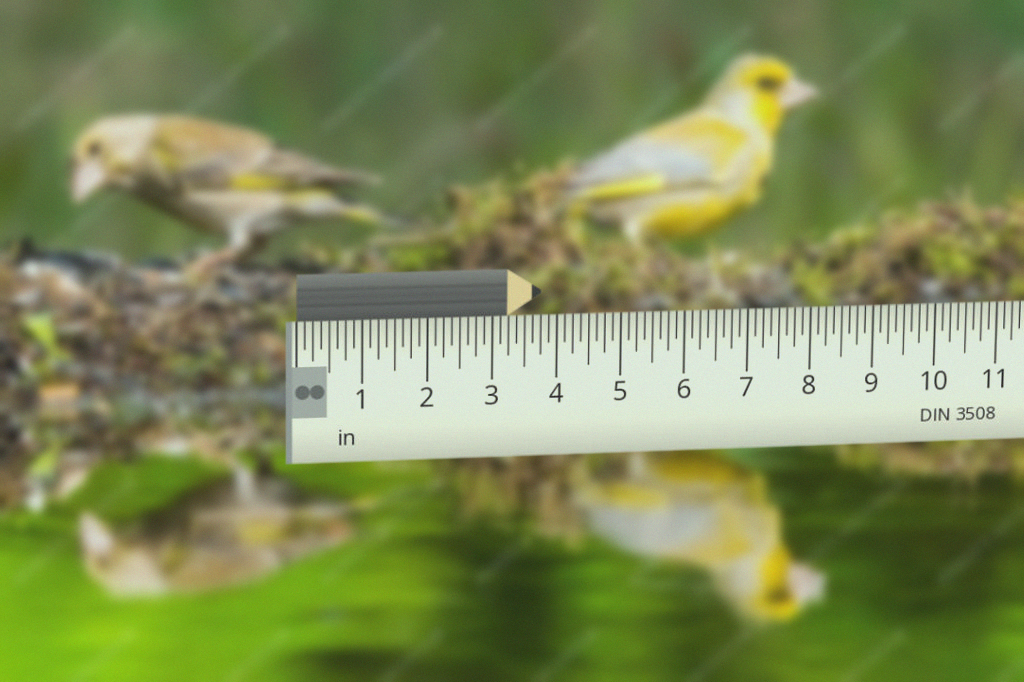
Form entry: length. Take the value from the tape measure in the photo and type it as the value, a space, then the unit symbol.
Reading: 3.75 in
